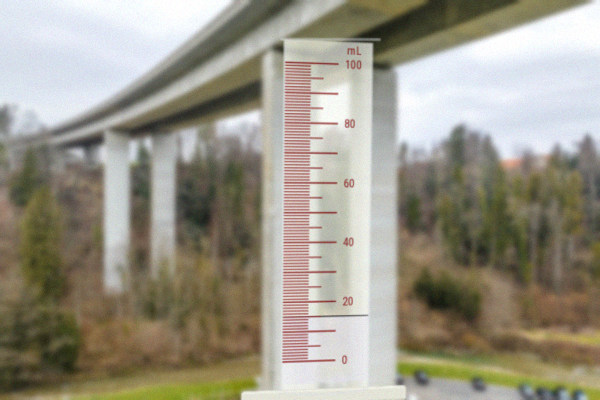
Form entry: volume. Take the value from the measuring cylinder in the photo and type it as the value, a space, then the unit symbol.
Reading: 15 mL
